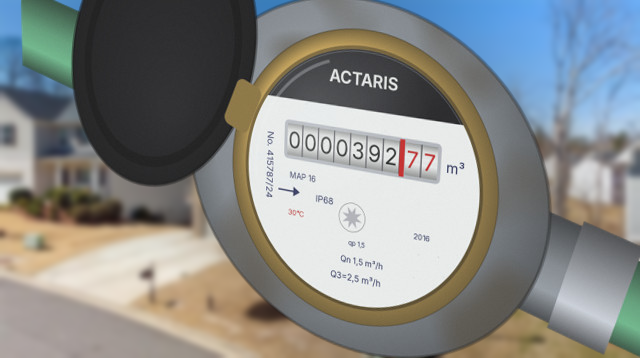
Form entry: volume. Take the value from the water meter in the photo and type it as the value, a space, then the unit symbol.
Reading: 392.77 m³
